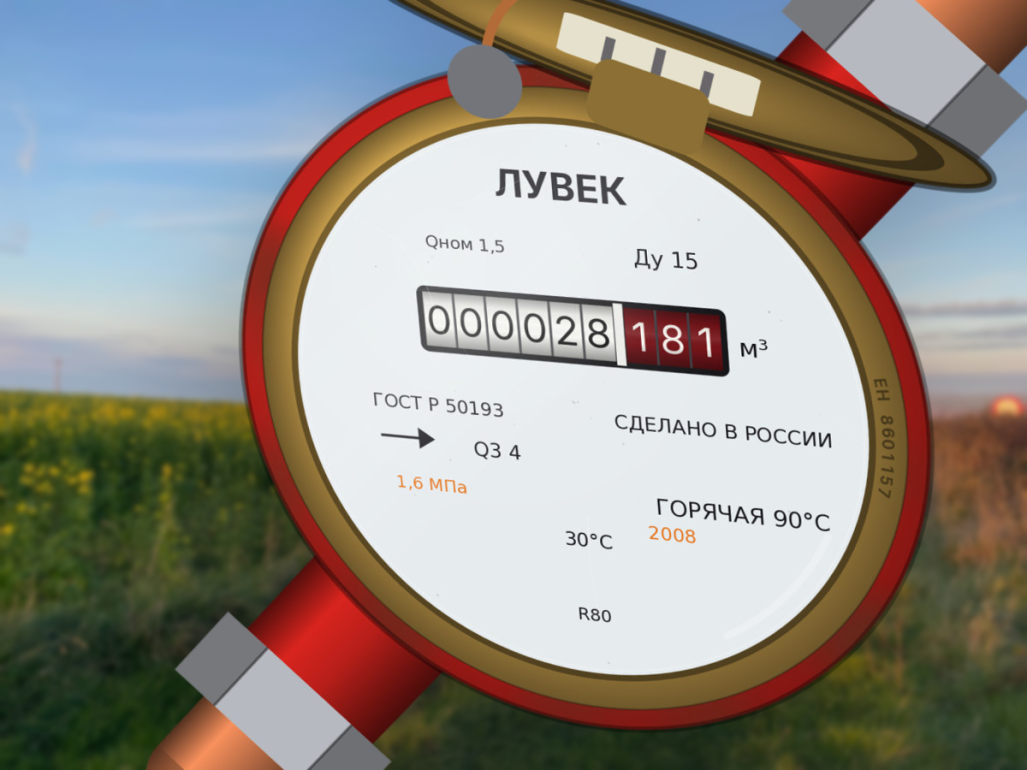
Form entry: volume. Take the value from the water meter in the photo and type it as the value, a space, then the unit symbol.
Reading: 28.181 m³
